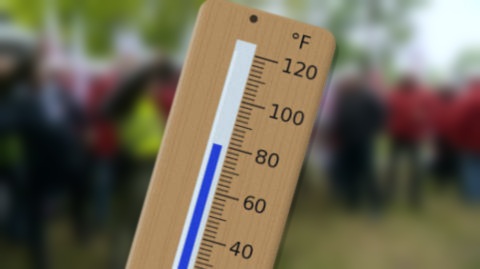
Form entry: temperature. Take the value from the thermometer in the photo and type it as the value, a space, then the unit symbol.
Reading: 80 °F
